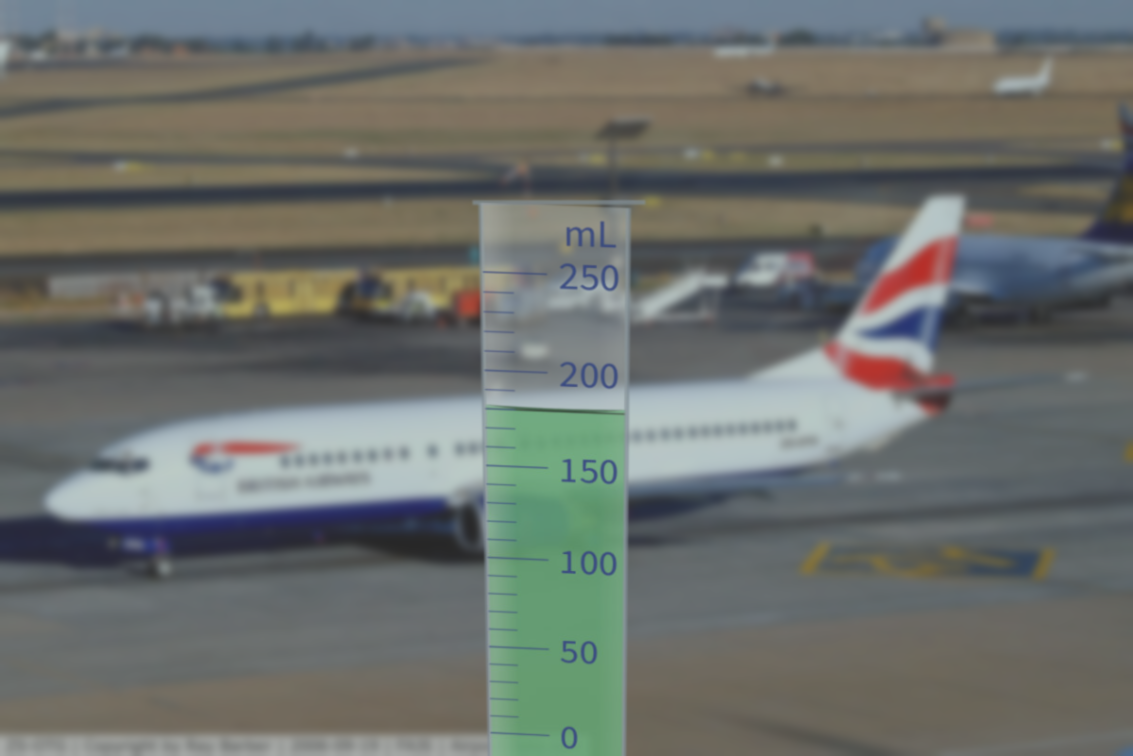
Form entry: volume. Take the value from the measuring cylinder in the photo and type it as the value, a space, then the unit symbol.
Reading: 180 mL
